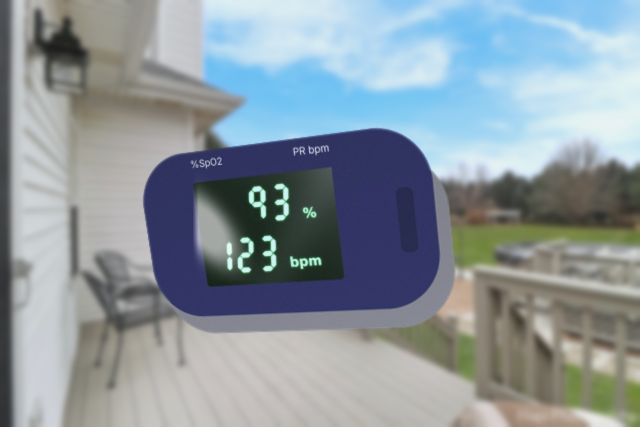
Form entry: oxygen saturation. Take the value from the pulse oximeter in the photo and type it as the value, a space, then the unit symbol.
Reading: 93 %
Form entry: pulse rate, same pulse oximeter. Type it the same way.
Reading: 123 bpm
